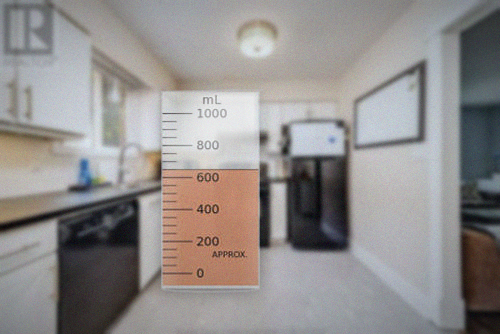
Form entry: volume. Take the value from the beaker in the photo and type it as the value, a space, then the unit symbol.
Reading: 650 mL
